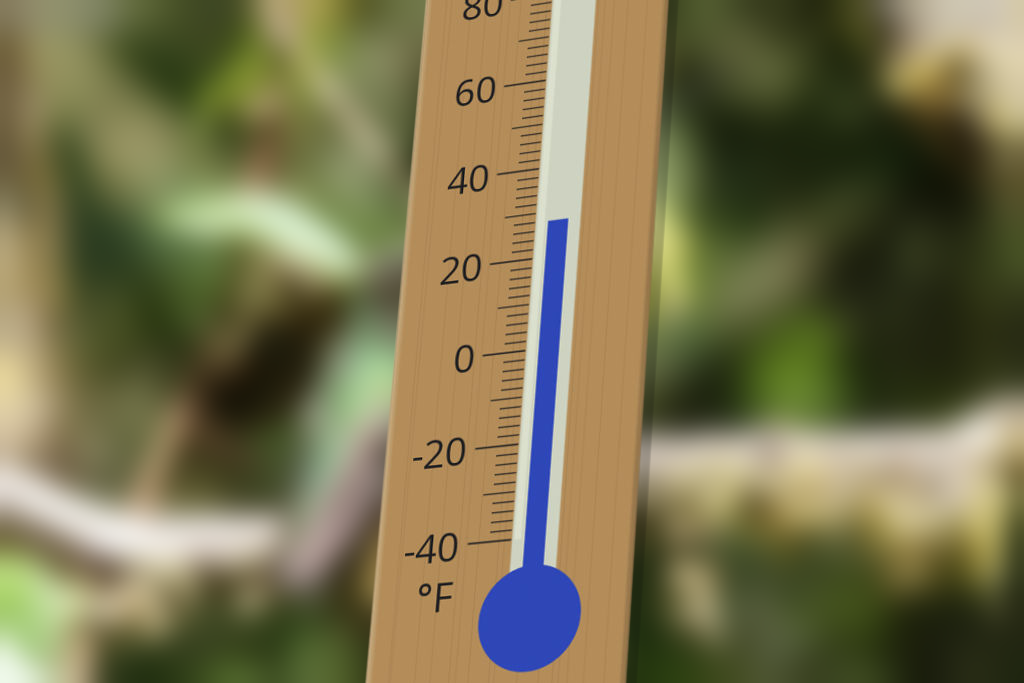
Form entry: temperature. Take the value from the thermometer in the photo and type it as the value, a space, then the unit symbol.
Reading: 28 °F
